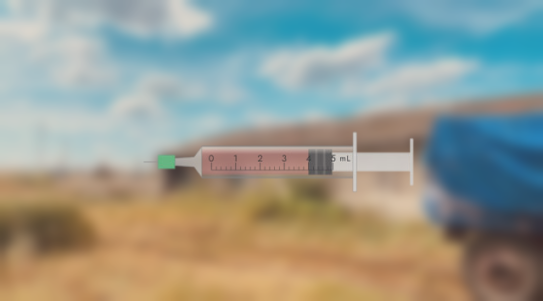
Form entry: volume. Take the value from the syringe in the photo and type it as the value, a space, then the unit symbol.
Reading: 4 mL
